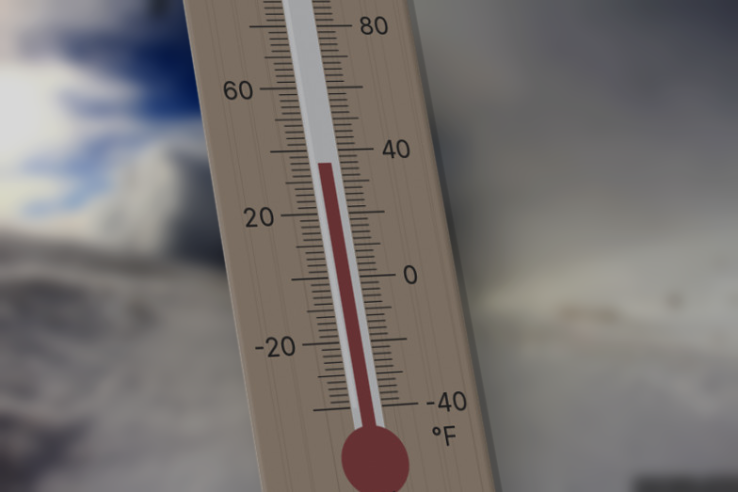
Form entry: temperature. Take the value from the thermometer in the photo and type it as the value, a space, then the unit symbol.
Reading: 36 °F
